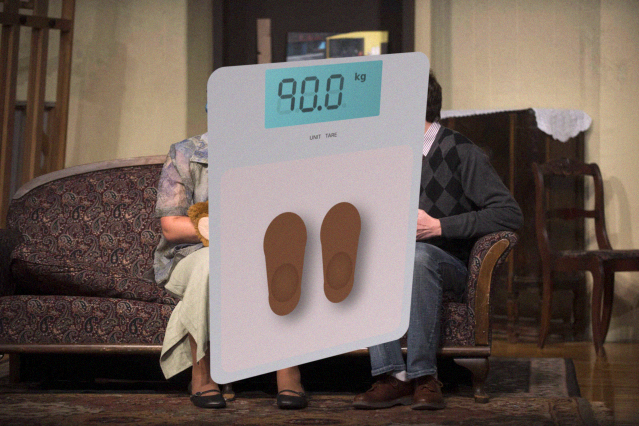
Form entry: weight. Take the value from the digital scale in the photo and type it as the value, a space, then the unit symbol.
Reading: 90.0 kg
